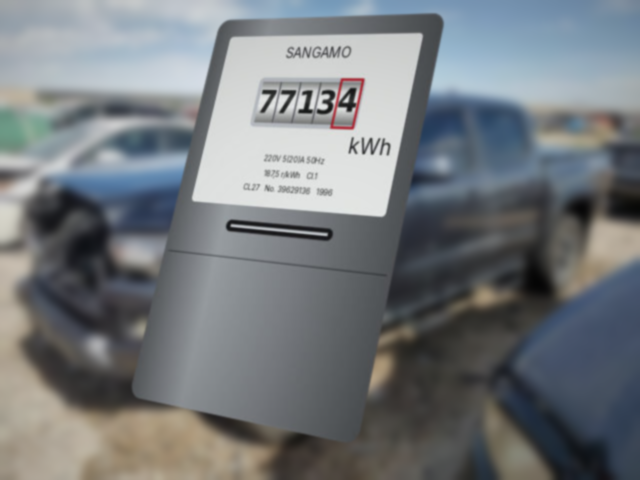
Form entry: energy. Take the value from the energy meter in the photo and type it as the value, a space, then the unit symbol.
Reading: 7713.4 kWh
